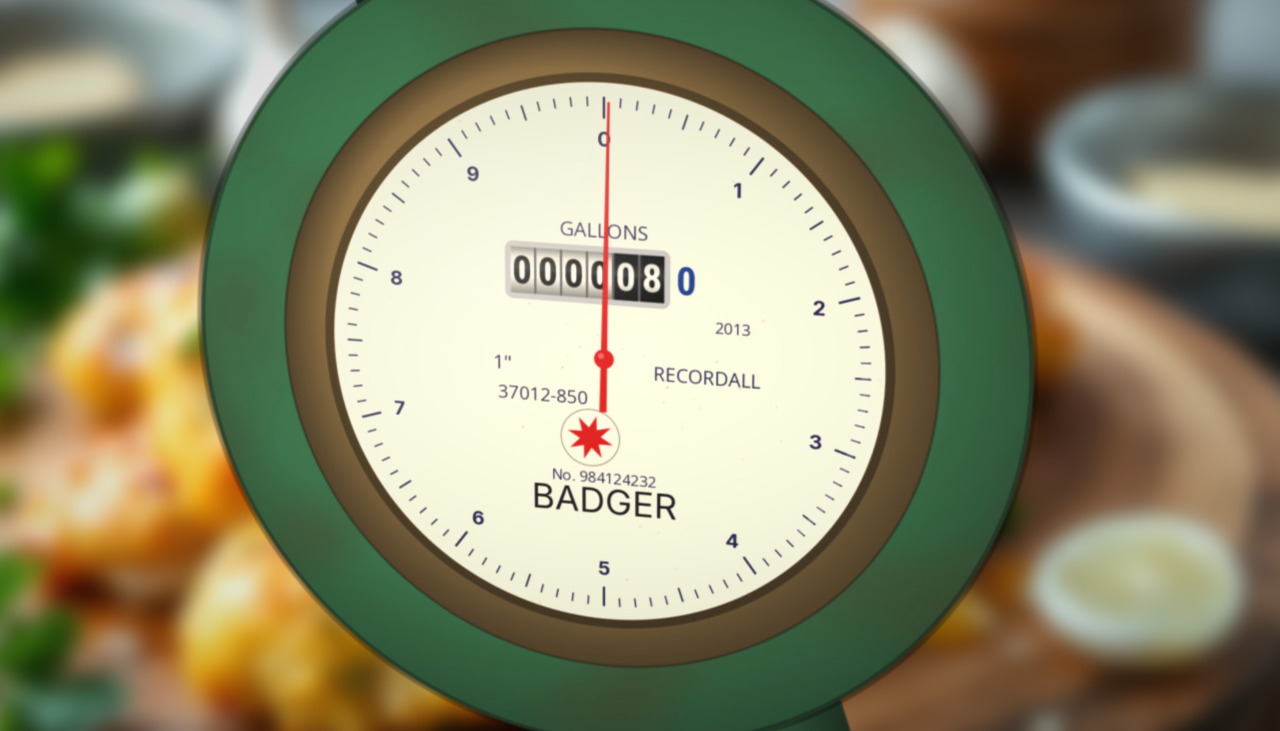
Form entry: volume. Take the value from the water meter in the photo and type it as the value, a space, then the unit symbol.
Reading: 80.0 gal
